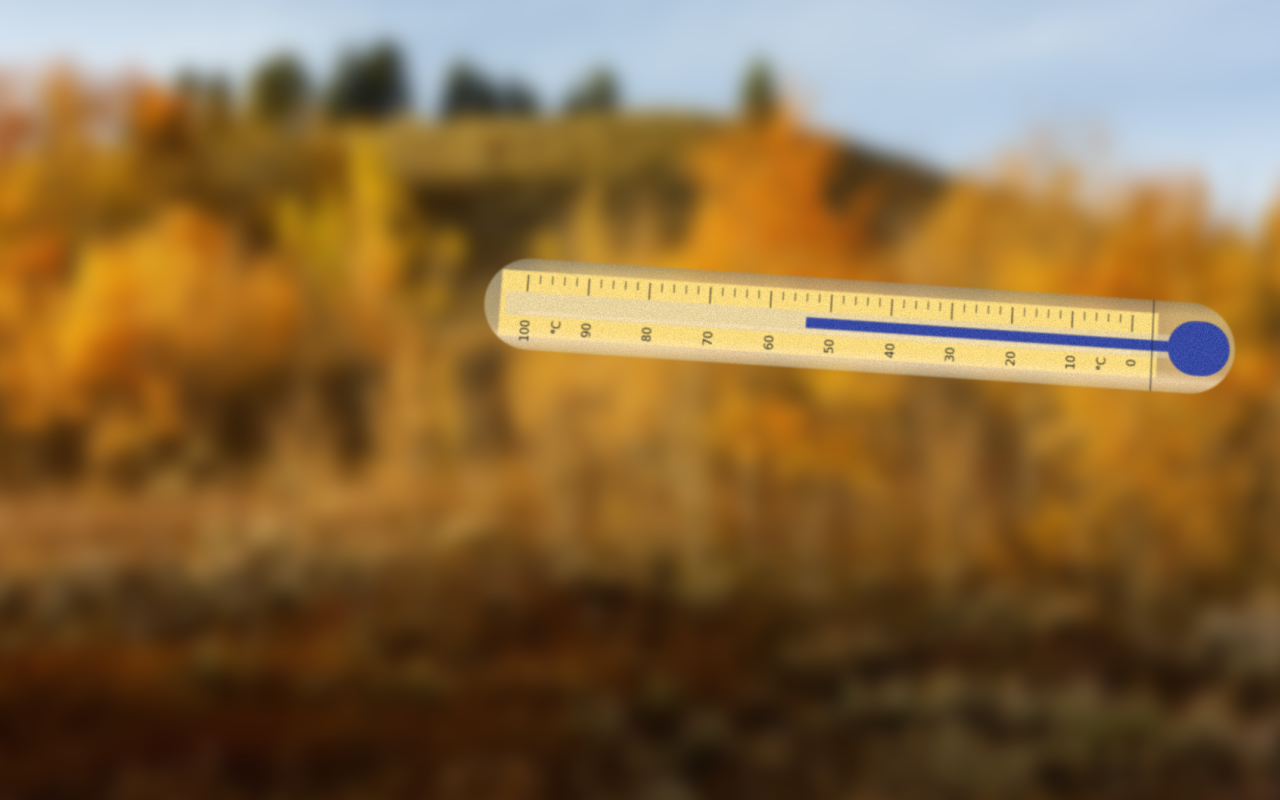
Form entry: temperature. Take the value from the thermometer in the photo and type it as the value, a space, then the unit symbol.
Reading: 54 °C
